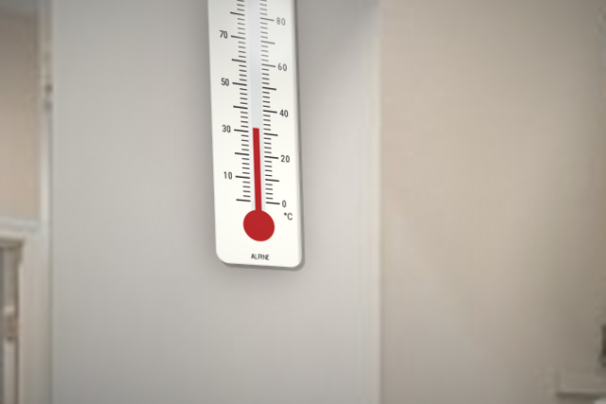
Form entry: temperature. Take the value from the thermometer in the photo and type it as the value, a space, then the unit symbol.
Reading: 32 °C
